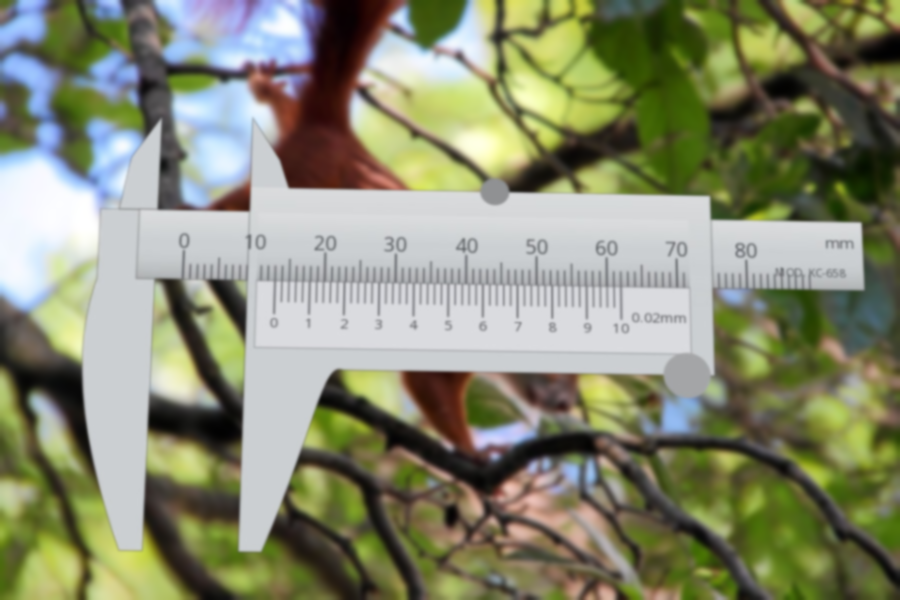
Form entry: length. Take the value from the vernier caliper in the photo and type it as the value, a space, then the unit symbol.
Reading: 13.0 mm
